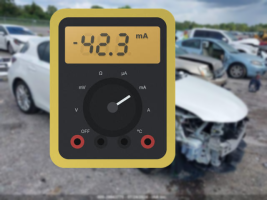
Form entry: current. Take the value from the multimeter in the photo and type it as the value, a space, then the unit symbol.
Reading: -42.3 mA
